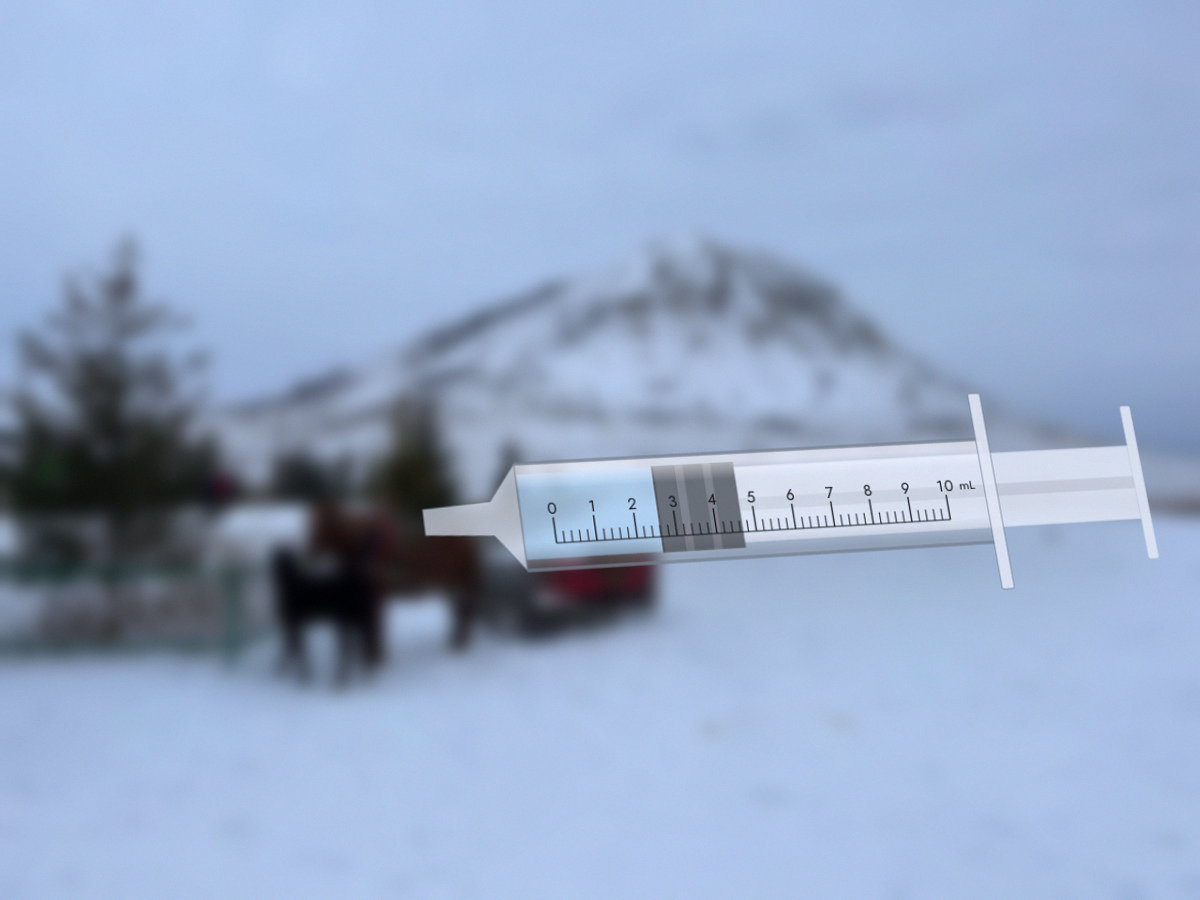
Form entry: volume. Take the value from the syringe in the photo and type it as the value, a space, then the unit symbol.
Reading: 2.6 mL
